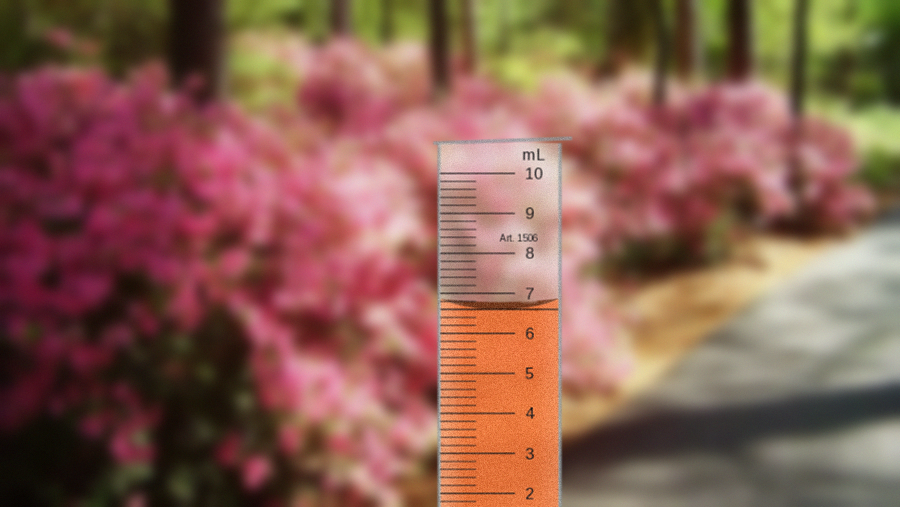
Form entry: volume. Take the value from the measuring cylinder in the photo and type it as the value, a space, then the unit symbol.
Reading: 6.6 mL
